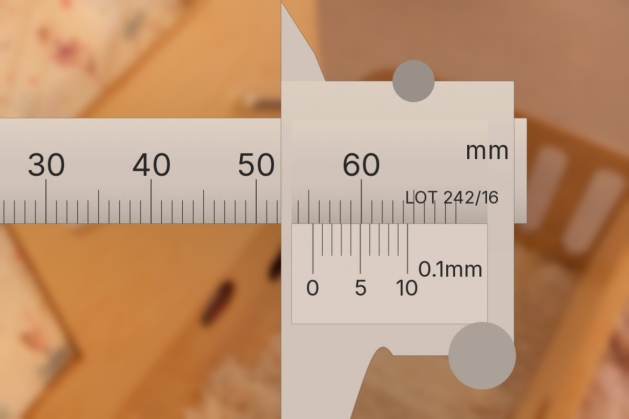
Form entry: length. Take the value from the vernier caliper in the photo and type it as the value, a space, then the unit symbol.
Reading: 55.4 mm
